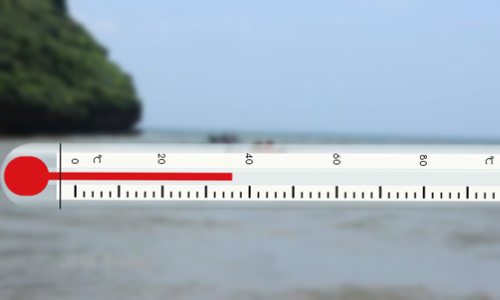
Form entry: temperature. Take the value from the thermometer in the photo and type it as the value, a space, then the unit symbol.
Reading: 36 °C
